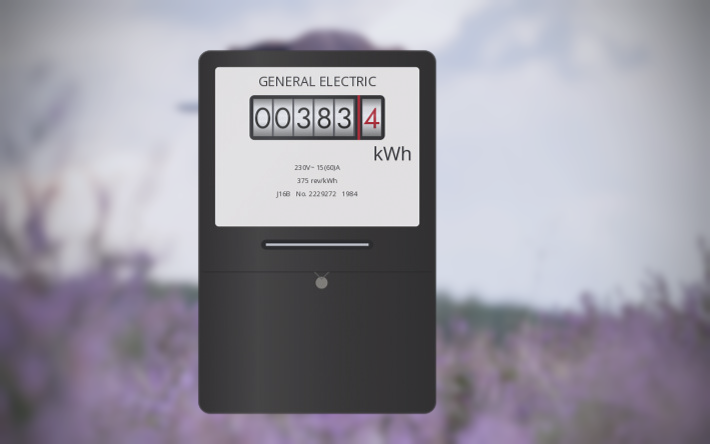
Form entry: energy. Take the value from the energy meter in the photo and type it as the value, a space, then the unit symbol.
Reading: 383.4 kWh
